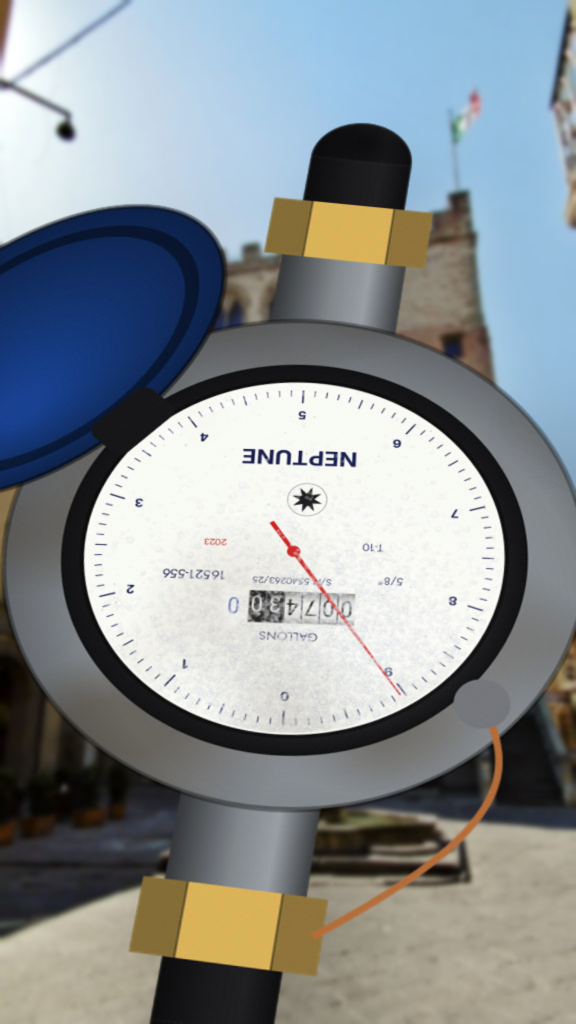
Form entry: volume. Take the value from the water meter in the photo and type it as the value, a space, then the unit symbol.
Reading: 74299.0 gal
